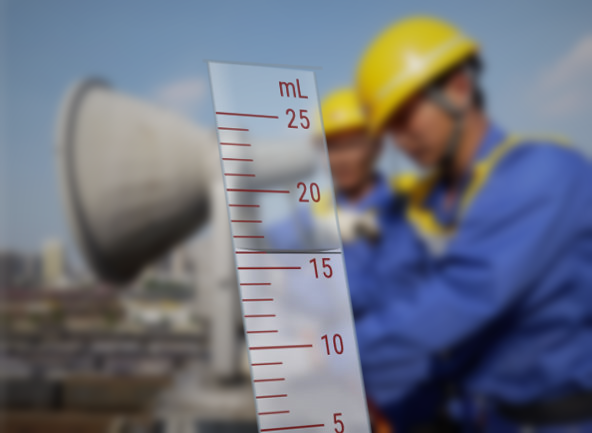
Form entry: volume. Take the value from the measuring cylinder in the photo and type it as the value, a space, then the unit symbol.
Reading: 16 mL
